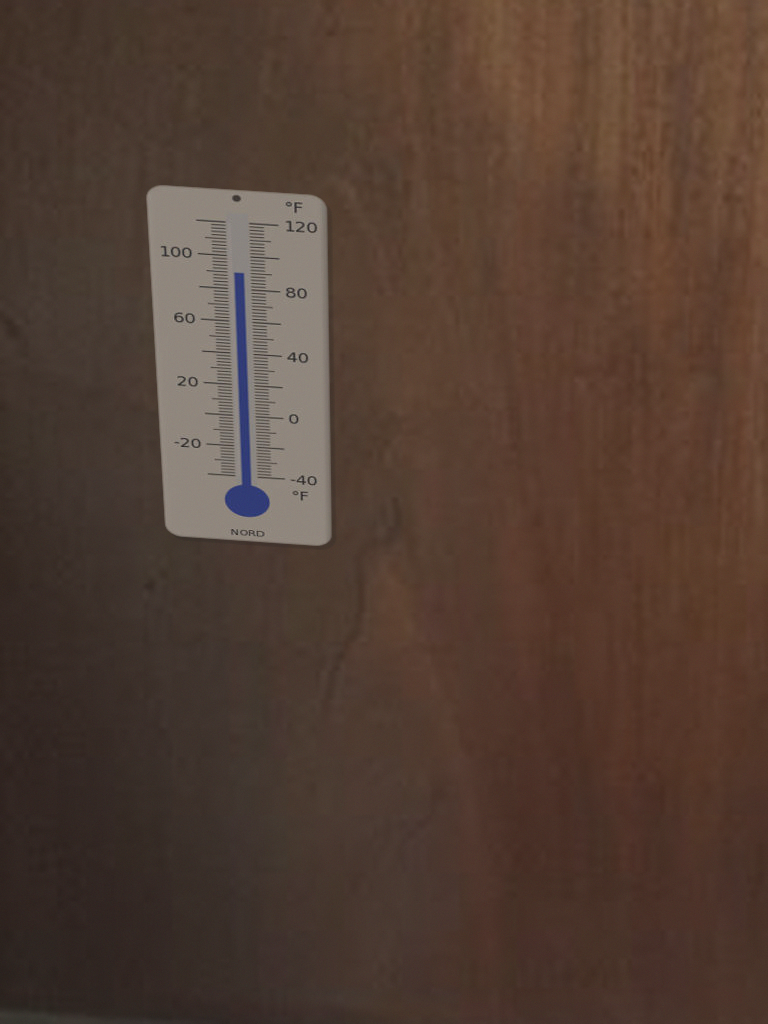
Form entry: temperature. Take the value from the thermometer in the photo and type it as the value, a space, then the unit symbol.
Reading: 90 °F
